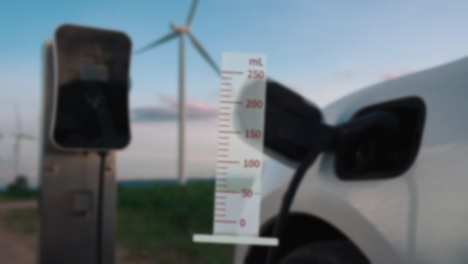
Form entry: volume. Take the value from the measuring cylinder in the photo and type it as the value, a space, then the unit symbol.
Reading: 50 mL
